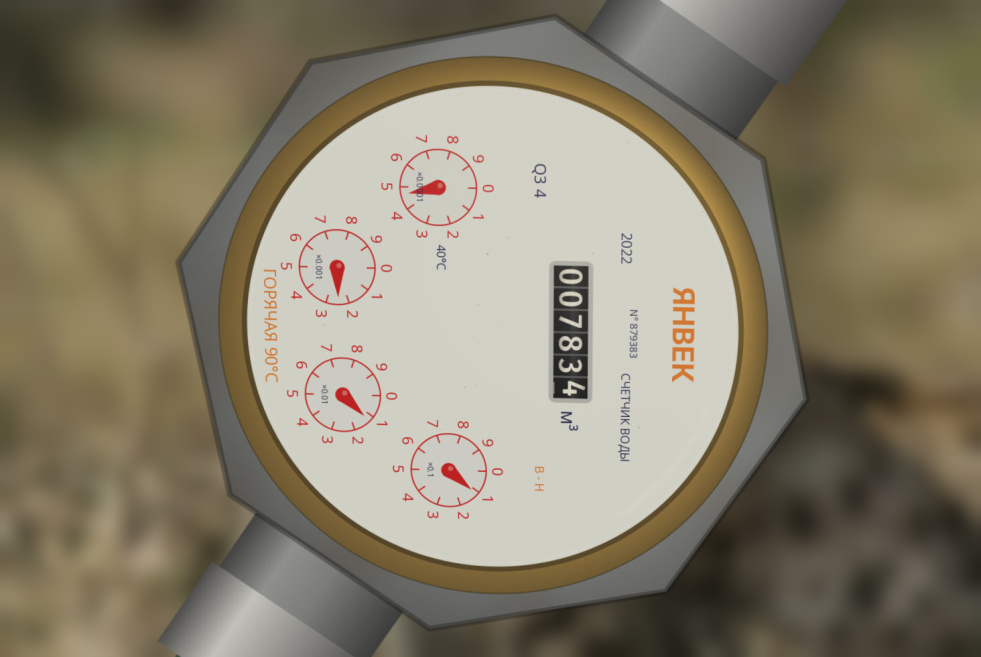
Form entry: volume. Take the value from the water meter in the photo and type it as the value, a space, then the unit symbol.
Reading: 7834.1124 m³
